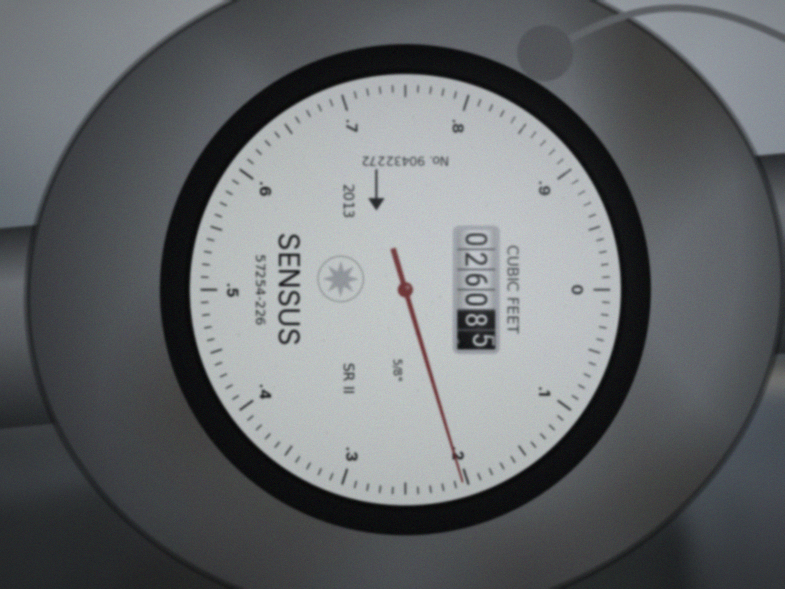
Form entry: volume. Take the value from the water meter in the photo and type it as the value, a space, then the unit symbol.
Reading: 26085.20 ft³
